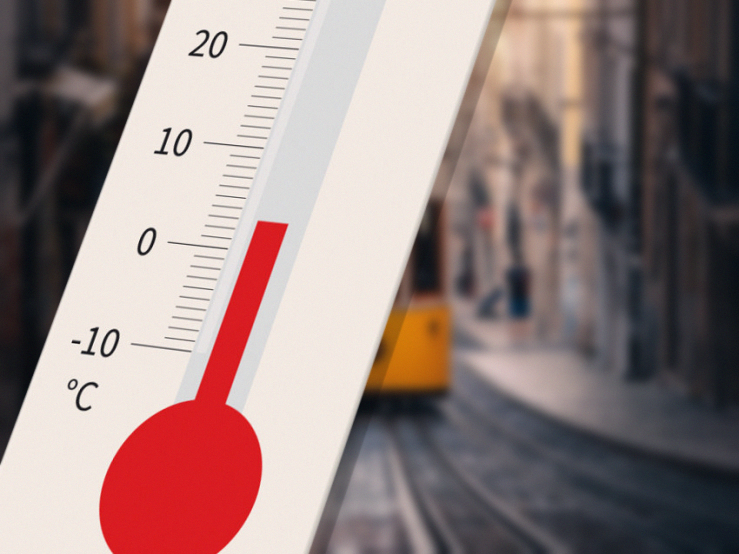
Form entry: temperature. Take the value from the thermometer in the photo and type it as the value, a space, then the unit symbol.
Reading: 3 °C
